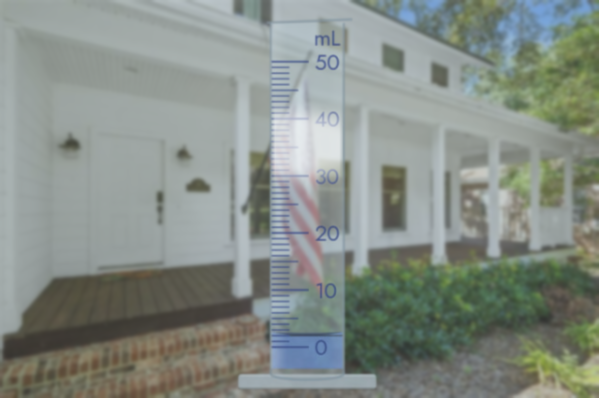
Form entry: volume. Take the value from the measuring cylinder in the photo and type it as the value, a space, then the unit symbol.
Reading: 2 mL
